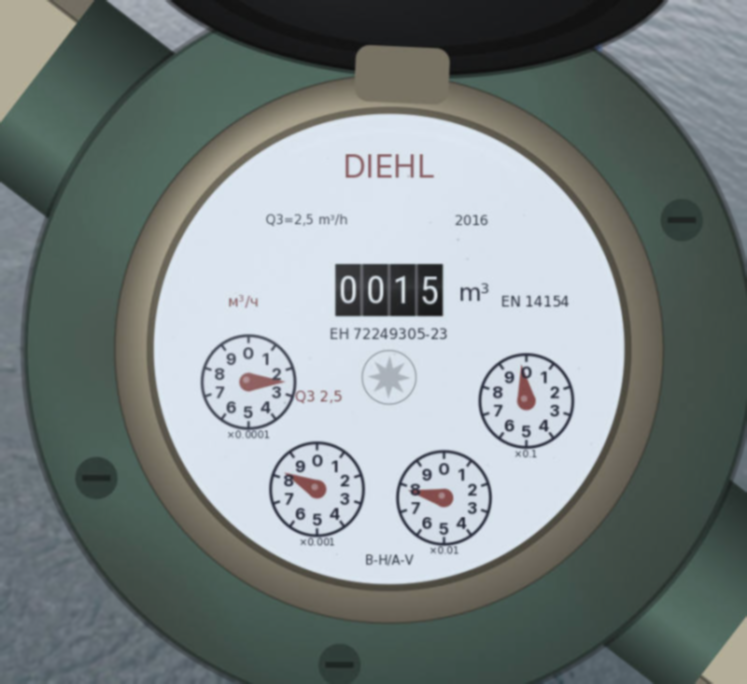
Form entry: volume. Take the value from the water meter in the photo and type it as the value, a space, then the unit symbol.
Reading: 14.9782 m³
